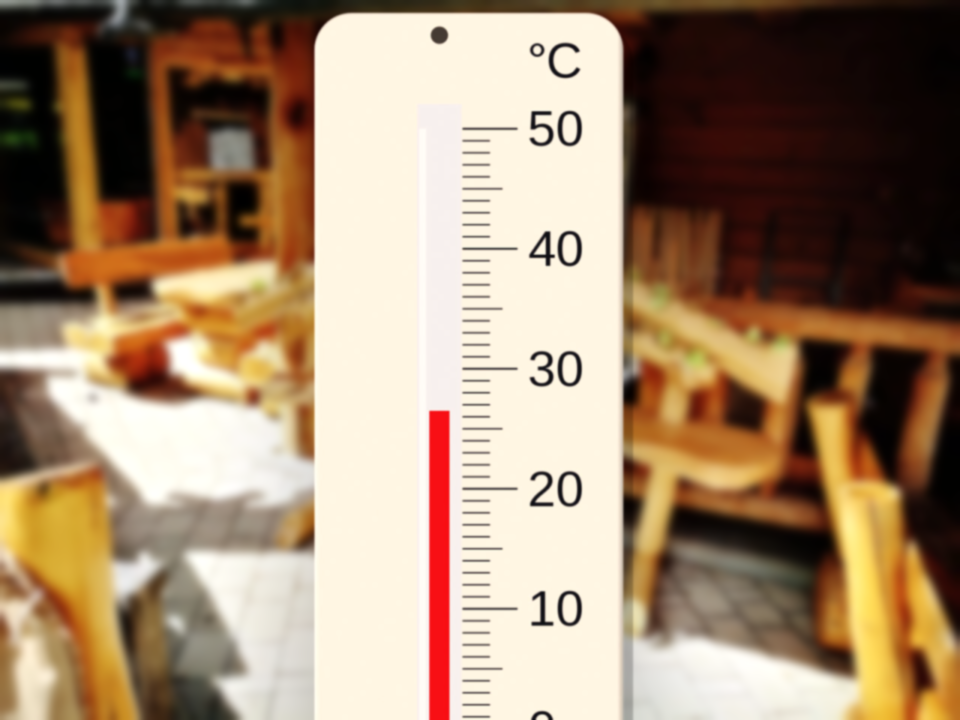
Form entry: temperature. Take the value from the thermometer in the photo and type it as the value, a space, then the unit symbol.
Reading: 26.5 °C
